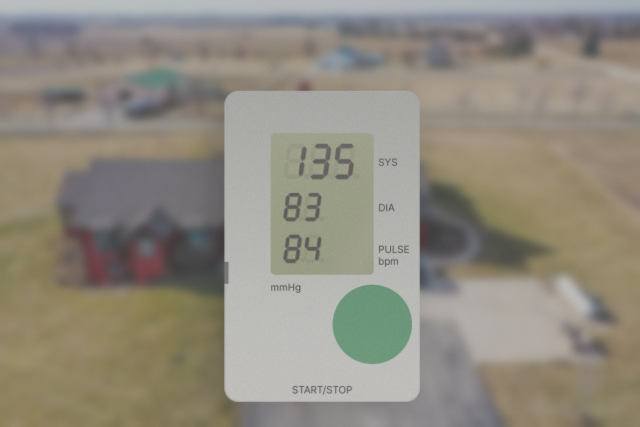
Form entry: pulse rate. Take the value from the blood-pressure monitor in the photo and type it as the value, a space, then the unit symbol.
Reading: 84 bpm
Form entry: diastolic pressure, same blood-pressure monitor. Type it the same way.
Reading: 83 mmHg
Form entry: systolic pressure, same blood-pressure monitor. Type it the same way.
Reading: 135 mmHg
